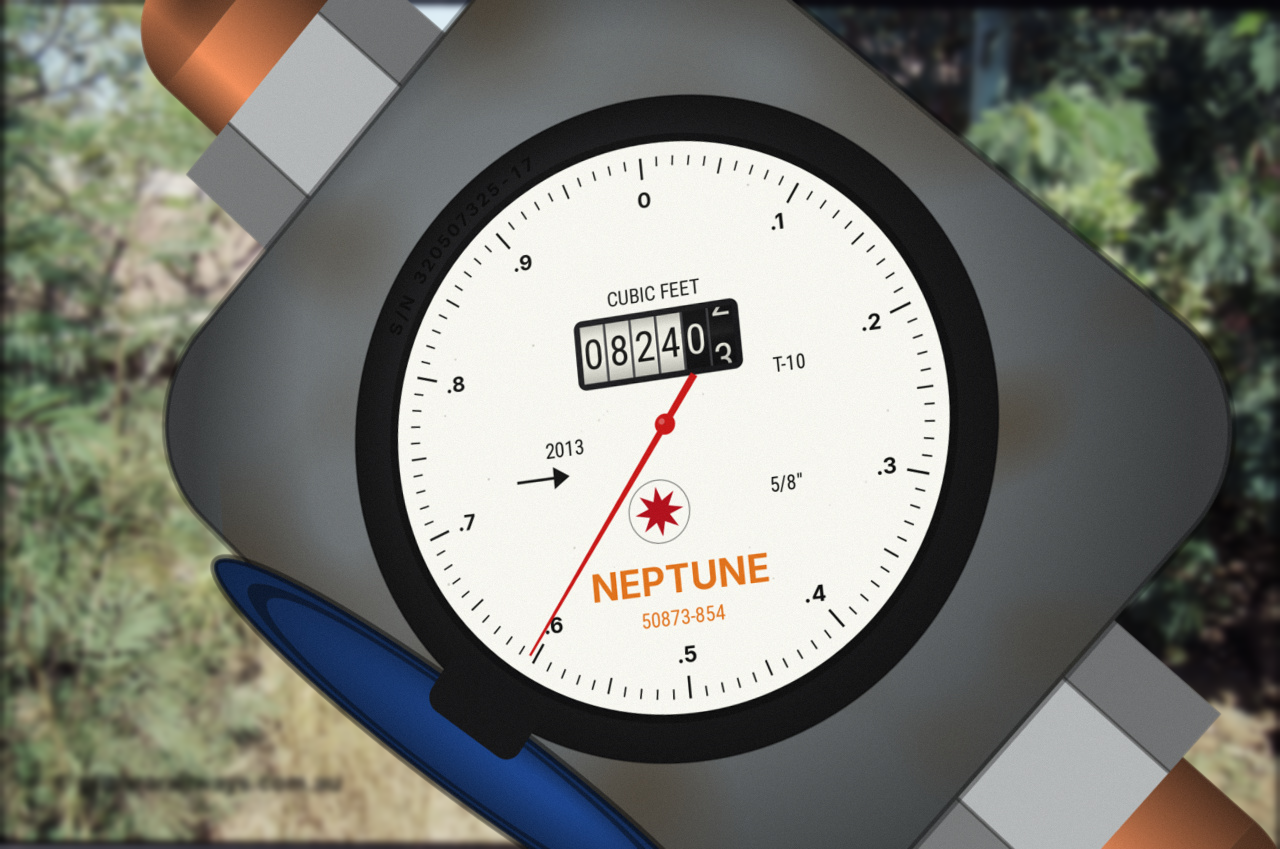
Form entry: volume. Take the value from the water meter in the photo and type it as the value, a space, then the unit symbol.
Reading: 82402.60 ft³
